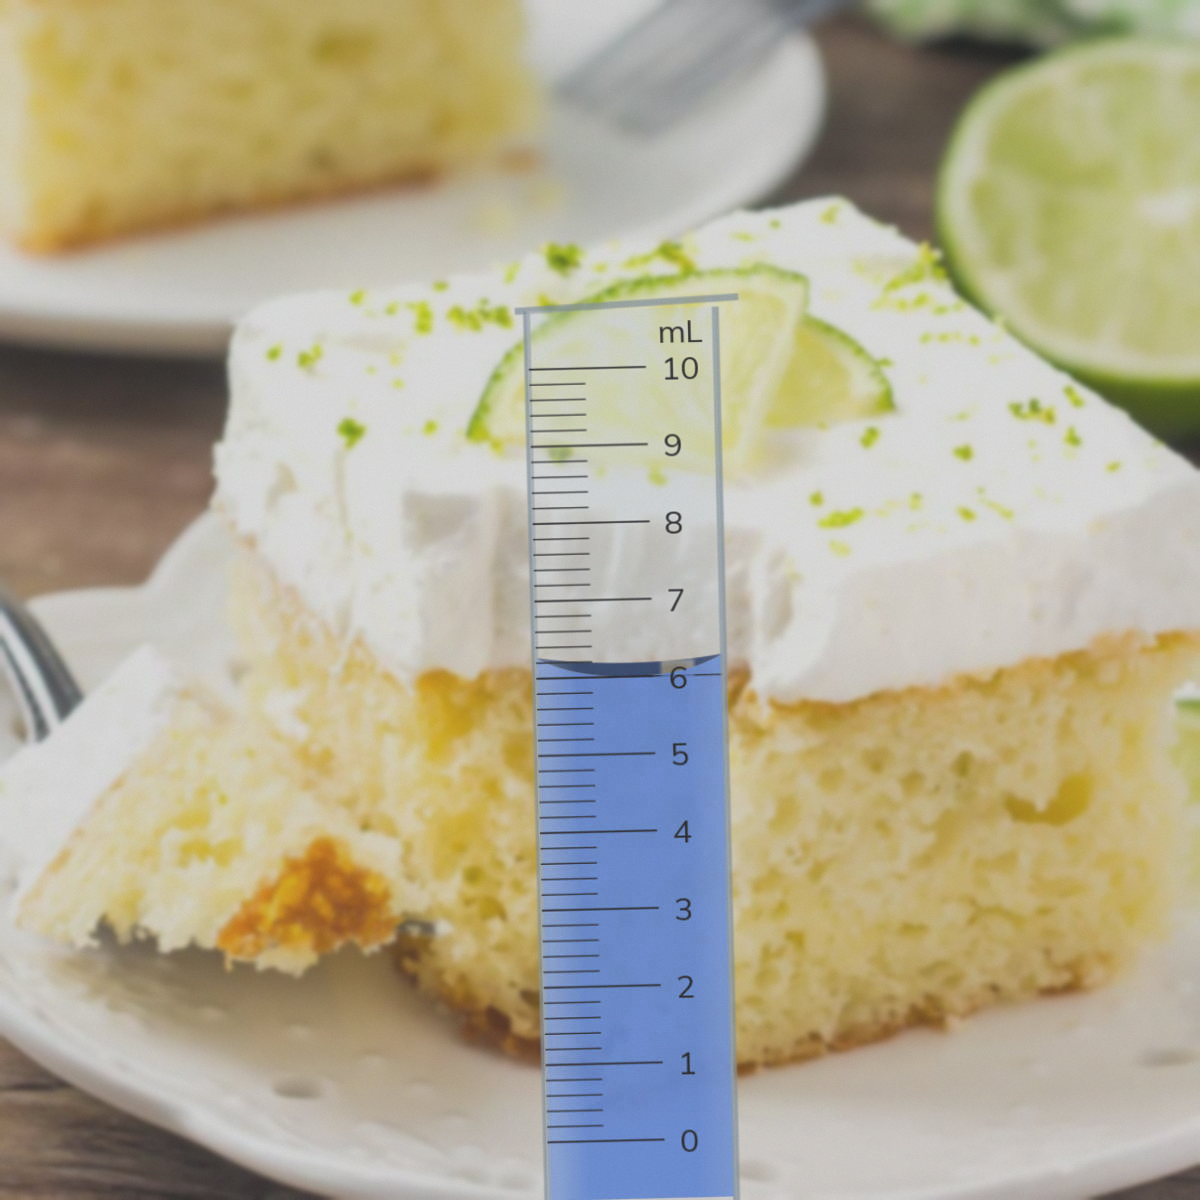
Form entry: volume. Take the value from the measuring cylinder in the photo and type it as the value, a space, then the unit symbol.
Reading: 6 mL
